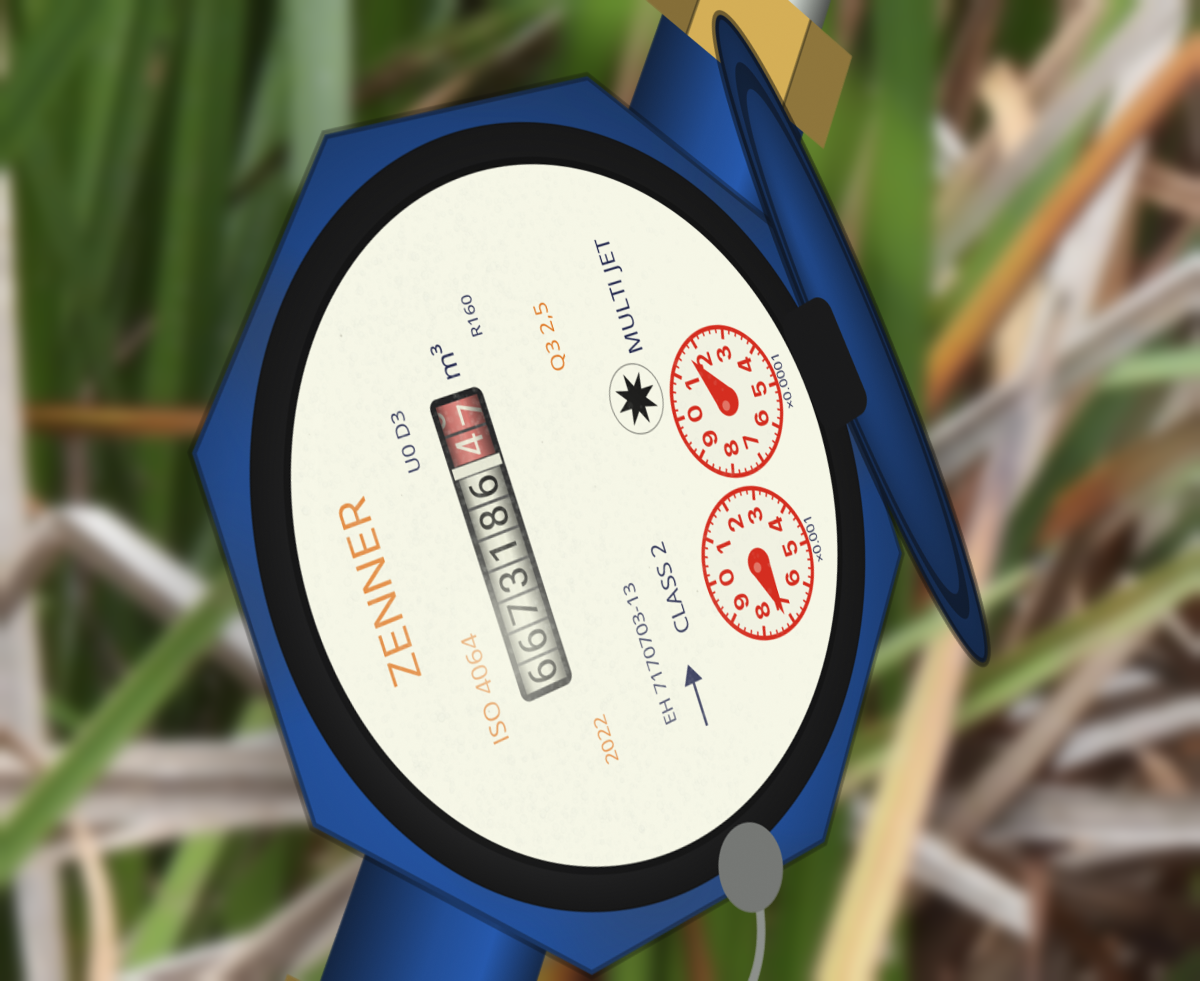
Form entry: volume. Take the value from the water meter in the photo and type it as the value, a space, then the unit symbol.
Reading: 6673186.4671 m³
